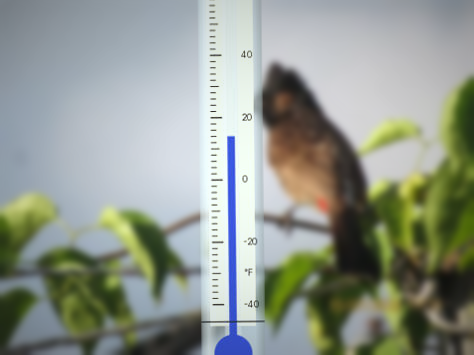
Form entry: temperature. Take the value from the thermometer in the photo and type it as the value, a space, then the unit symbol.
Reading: 14 °F
